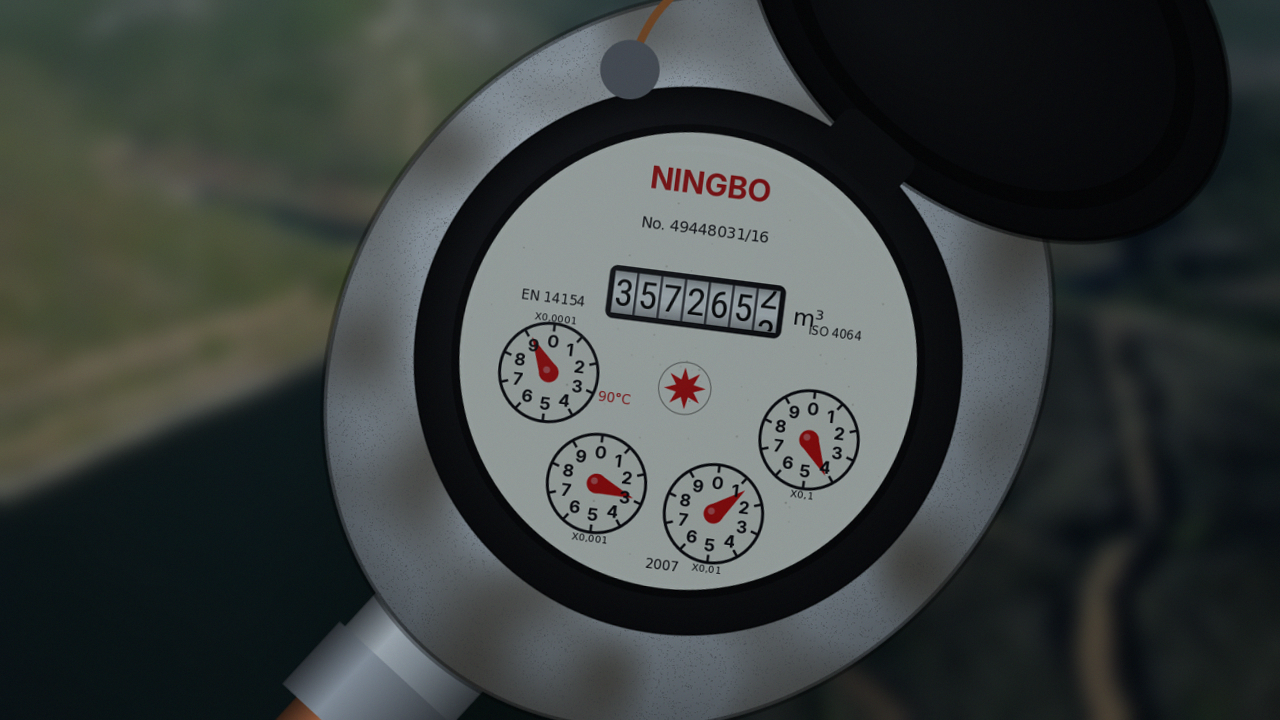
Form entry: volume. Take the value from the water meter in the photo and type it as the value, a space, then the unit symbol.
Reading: 3572652.4129 m³
